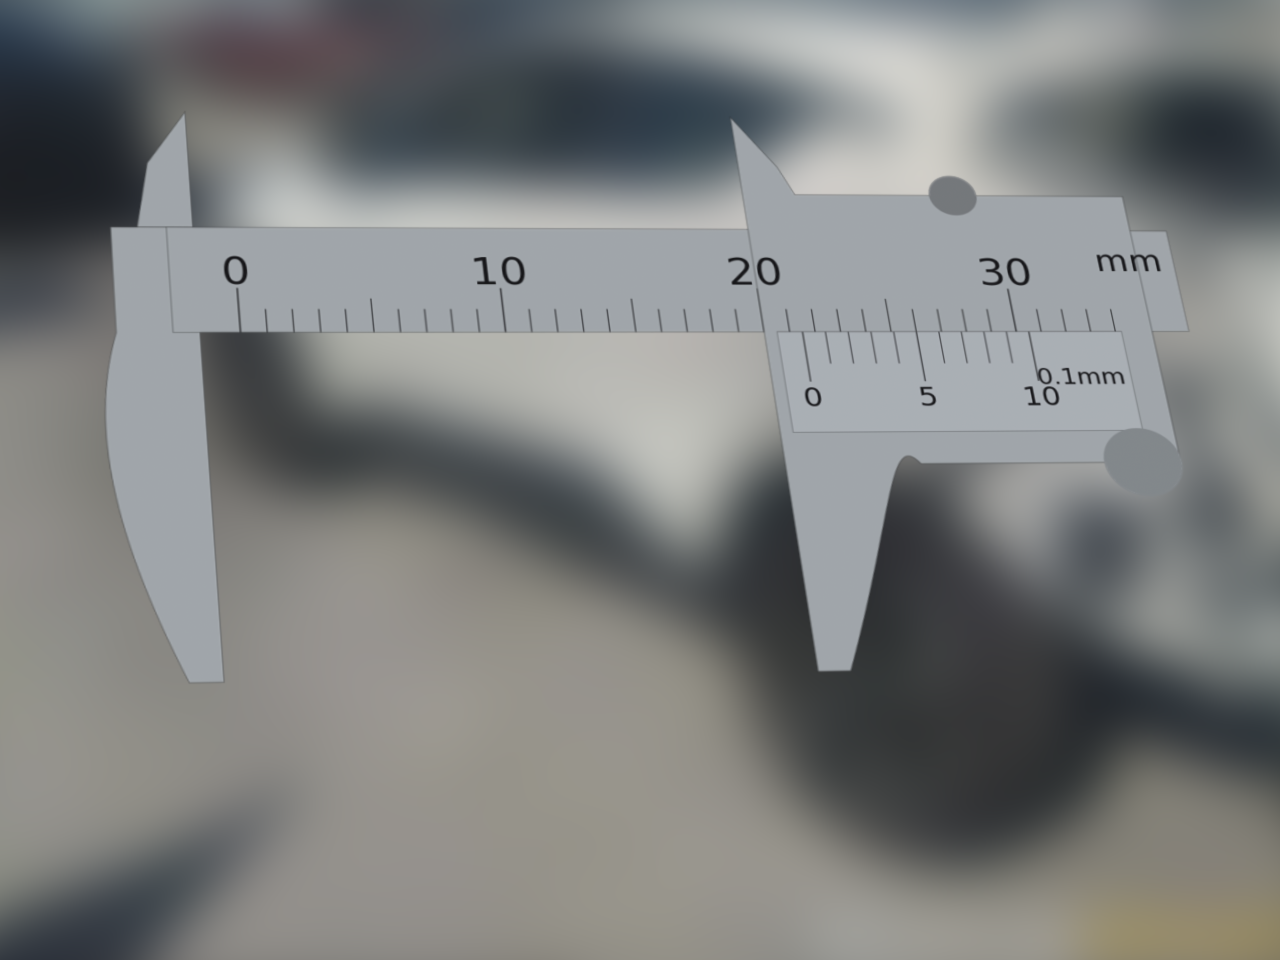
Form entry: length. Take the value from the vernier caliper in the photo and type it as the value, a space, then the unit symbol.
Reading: 21.5 mm
